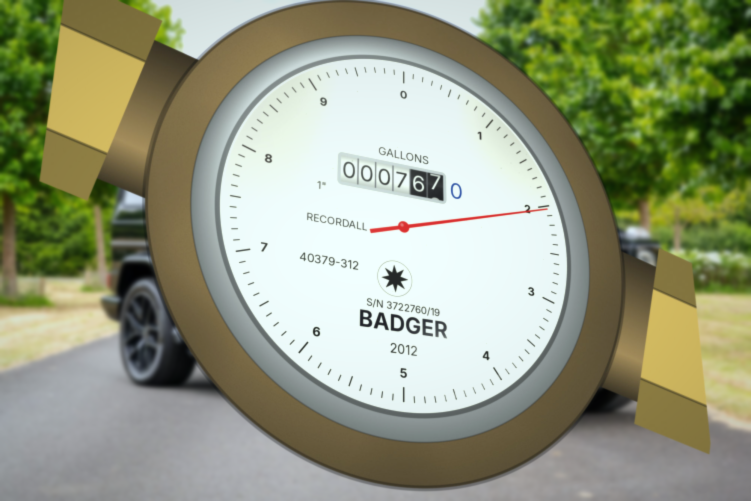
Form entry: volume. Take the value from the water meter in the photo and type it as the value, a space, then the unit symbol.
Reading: 7672.0 gal
